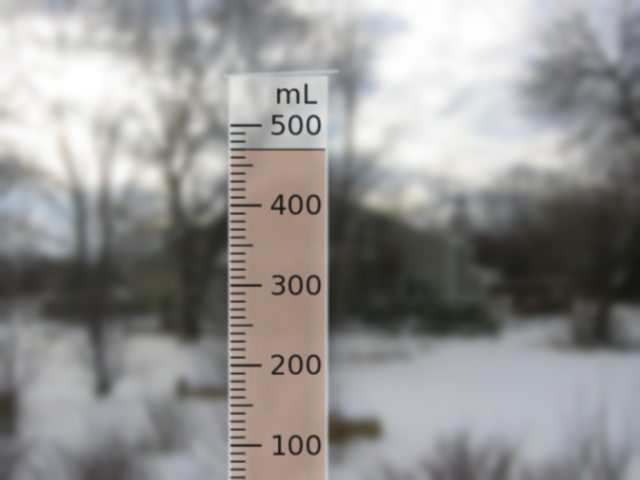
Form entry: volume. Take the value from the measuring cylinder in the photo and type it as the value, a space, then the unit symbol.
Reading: 470 mL
